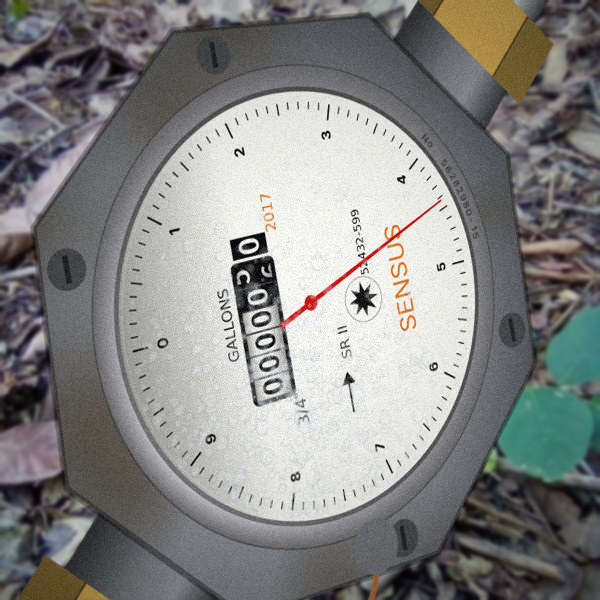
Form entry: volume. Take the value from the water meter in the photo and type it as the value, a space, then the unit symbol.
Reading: 54.4 gal
